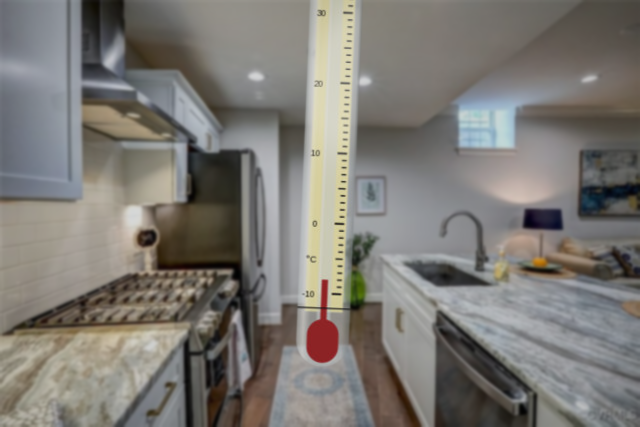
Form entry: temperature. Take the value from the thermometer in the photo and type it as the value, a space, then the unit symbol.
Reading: -8 °C
